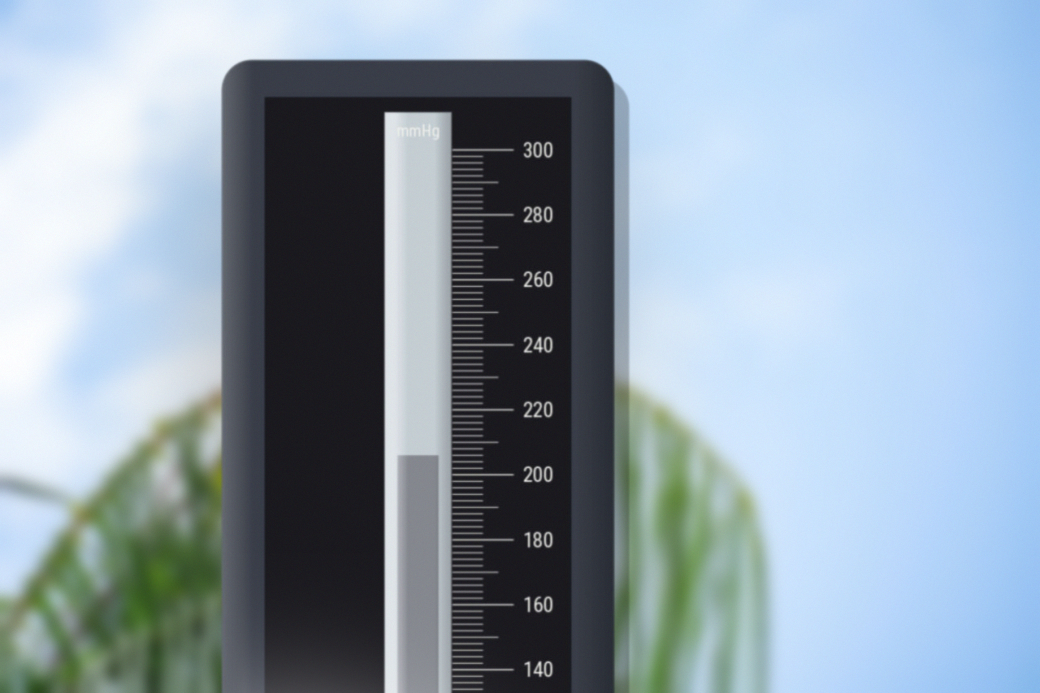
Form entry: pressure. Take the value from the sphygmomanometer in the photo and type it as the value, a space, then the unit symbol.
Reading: 206 mmHg
